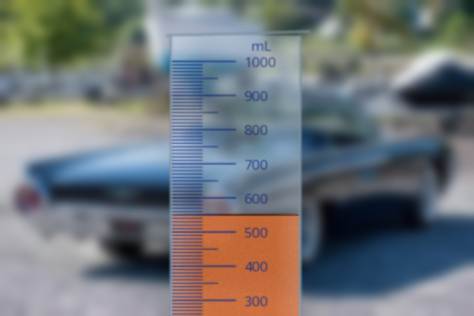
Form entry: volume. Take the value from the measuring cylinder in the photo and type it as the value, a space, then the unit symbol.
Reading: 550 mL
